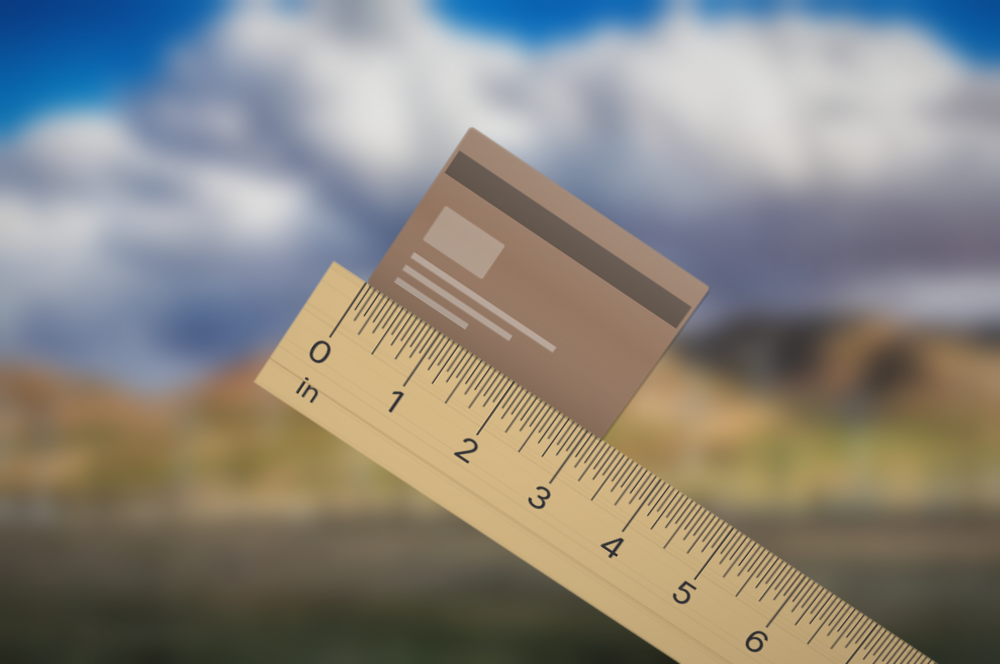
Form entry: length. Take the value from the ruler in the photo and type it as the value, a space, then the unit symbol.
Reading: 3.1875 in
